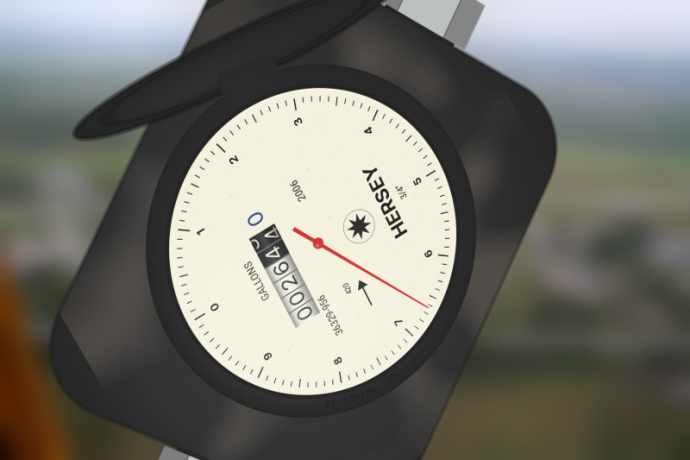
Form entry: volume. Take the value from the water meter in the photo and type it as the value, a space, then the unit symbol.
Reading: 26436.6 gal
